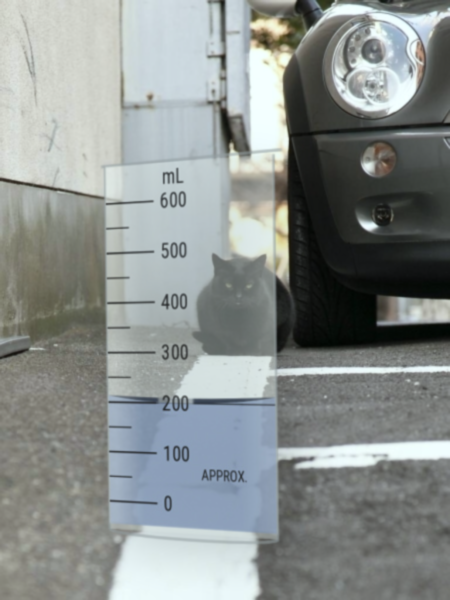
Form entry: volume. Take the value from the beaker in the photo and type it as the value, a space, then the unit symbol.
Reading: 200 mL
